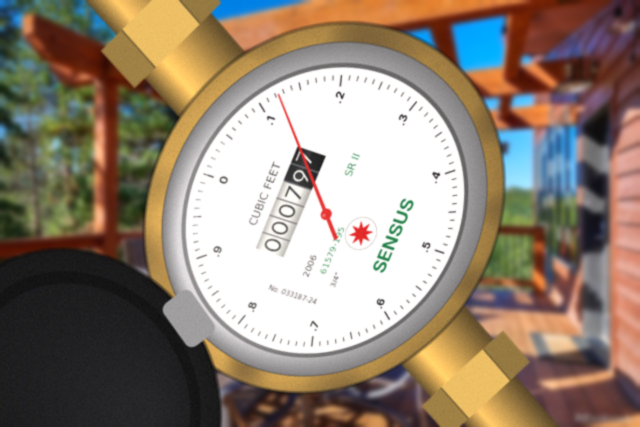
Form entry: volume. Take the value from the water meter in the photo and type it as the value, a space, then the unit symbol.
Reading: 797.12 ft³
